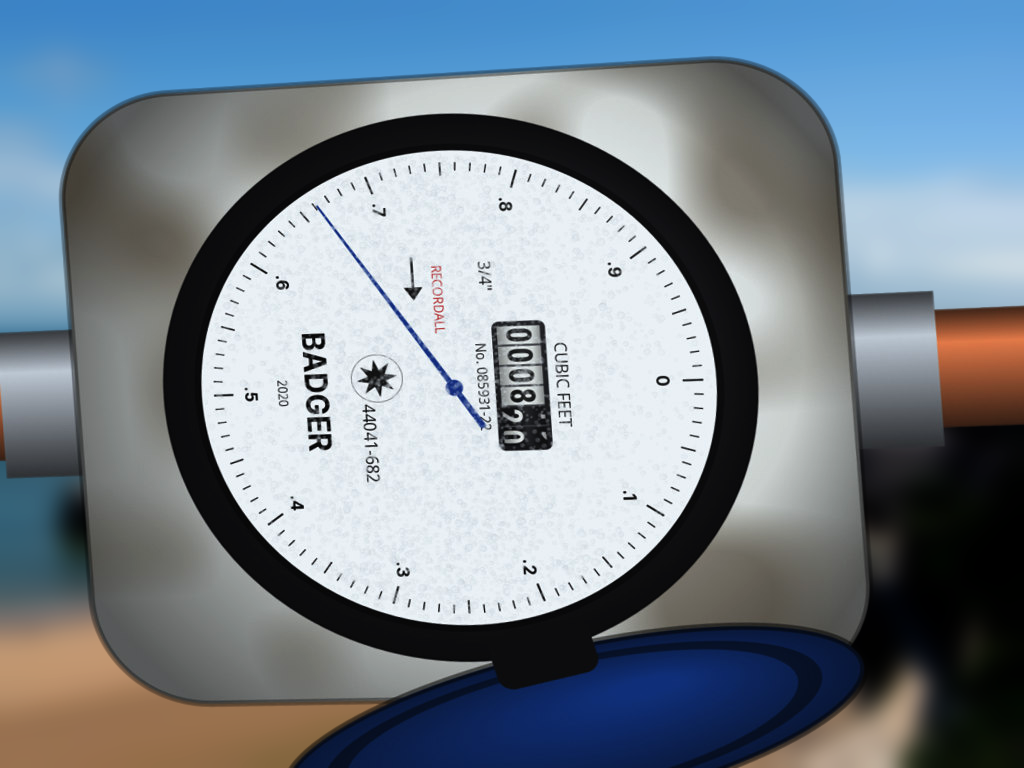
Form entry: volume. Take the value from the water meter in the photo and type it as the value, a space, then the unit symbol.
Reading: 819.66 ft³
